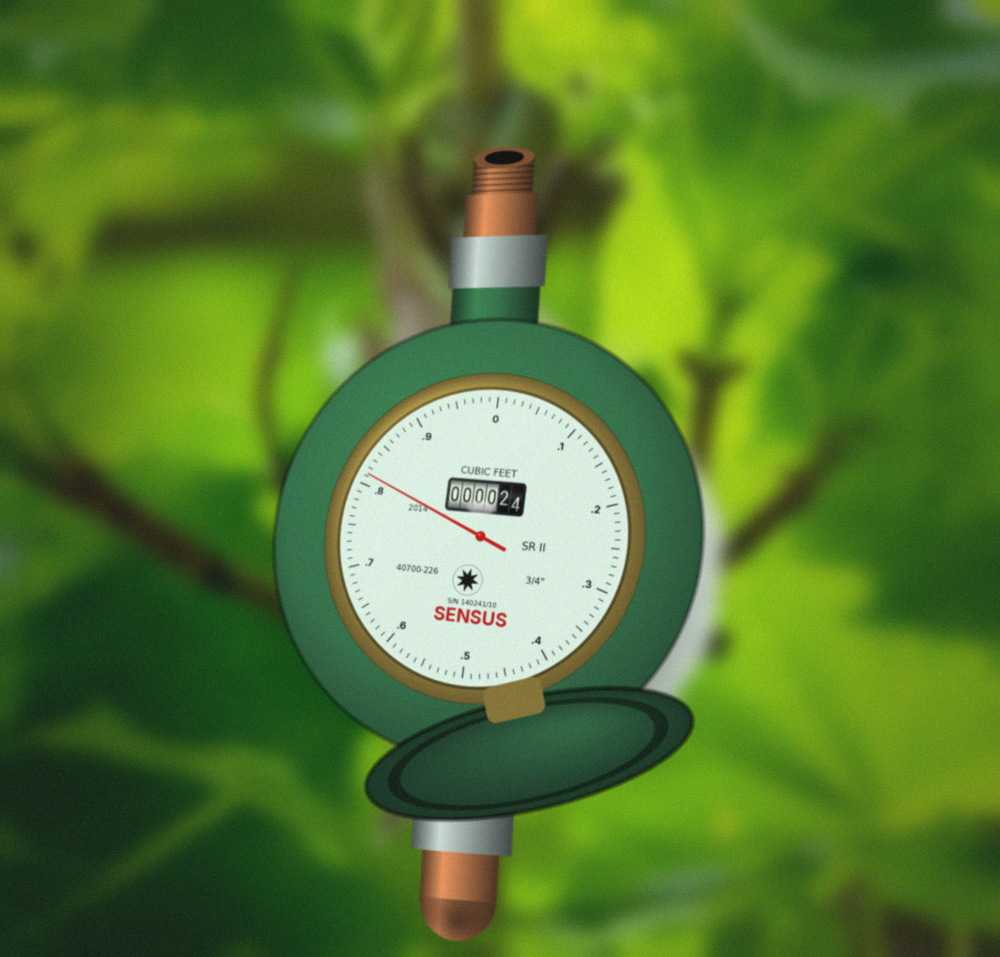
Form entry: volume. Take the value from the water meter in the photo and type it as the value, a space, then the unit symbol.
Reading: 23.81 ft³
